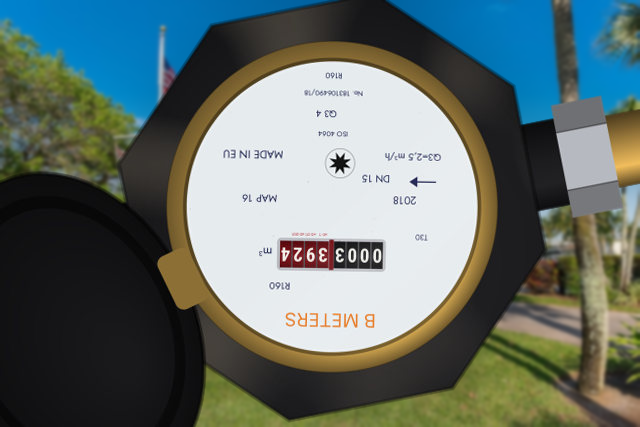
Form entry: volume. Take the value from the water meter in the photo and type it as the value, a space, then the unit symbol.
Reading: 3.3924 m³
